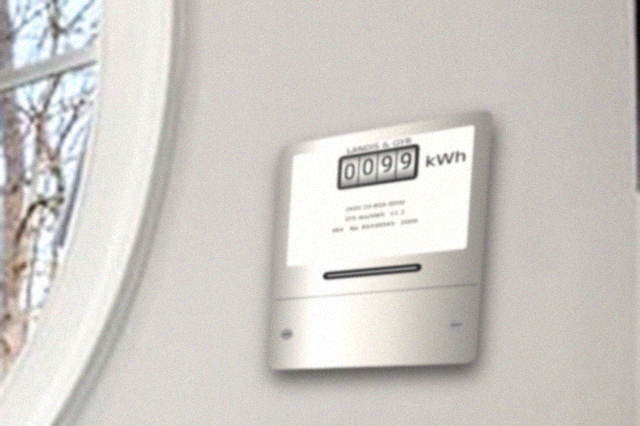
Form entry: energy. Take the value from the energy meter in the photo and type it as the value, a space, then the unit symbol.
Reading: 99 kWh
